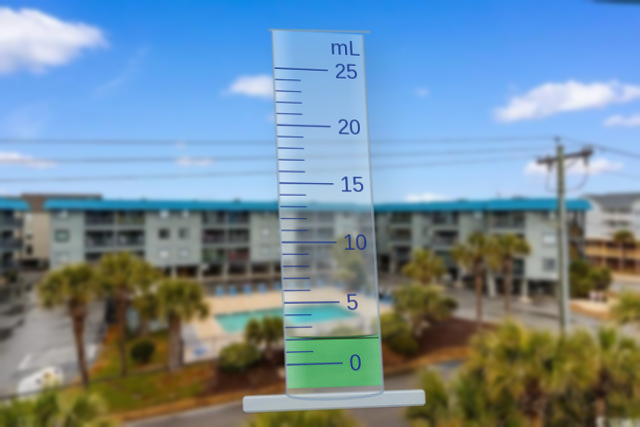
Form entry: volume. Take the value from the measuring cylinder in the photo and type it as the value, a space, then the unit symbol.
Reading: 2 mL
